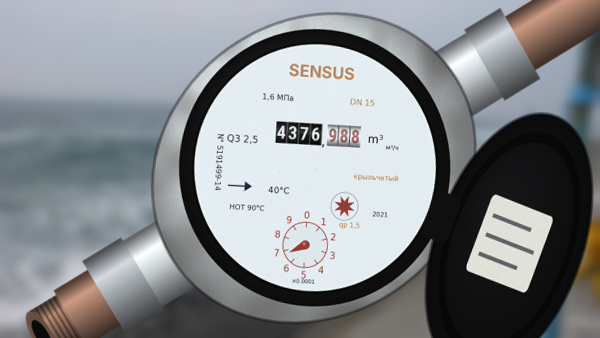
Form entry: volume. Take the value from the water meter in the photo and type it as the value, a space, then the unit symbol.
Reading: 4376.9886 m³
